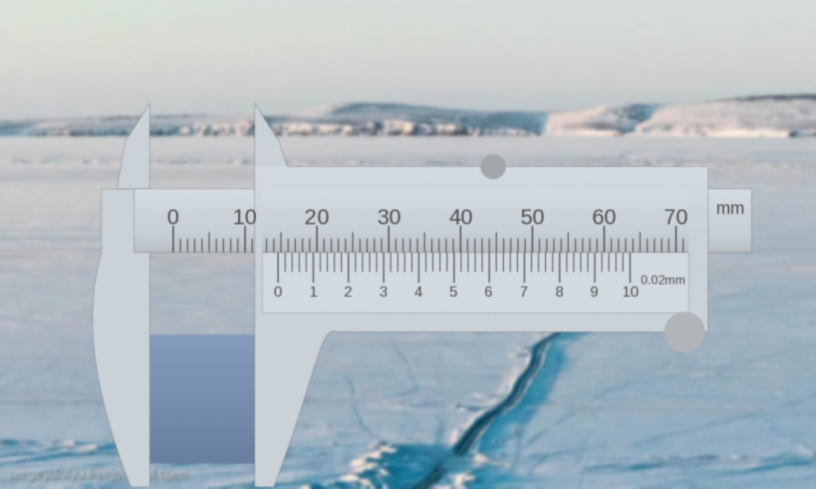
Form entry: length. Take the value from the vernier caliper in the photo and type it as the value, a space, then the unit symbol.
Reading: 14.6 mm
